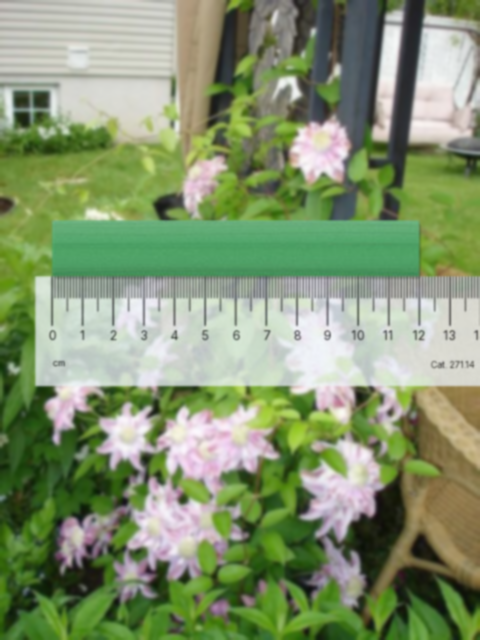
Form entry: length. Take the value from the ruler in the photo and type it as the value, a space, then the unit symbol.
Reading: 12 cm
